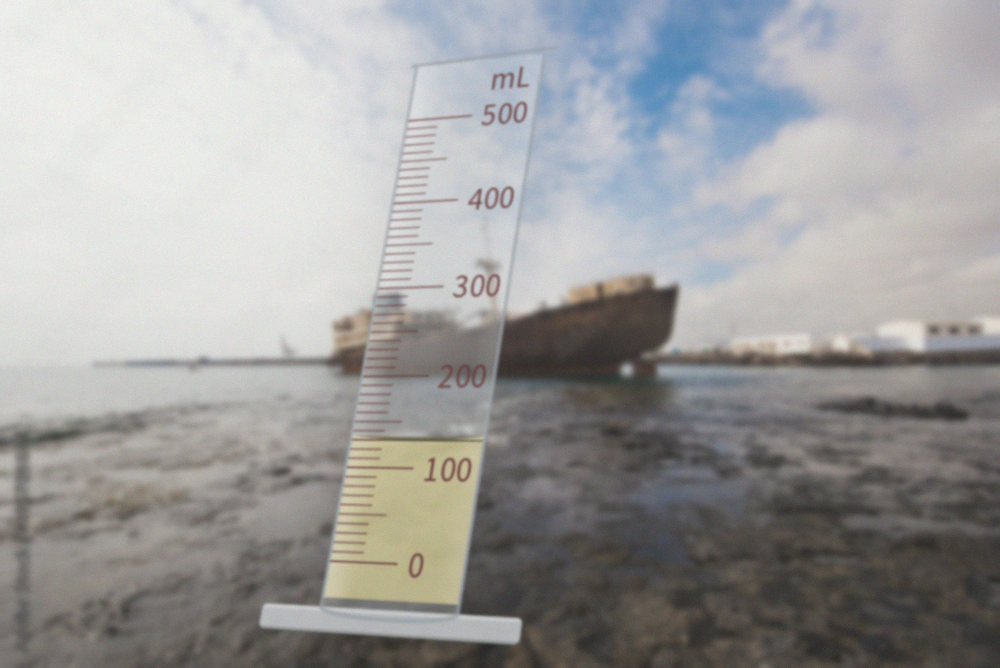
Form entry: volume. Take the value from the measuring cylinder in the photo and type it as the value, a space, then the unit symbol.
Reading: 130 mL
